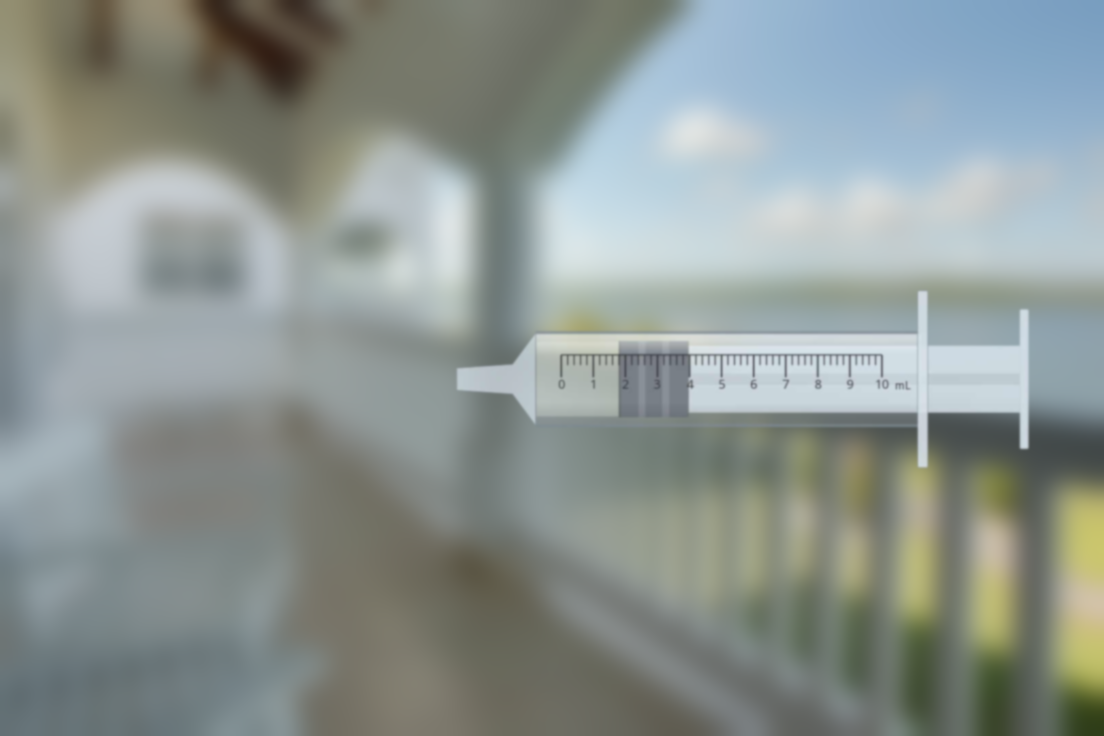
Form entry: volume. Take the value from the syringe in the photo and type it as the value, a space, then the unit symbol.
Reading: 1.8 mL
